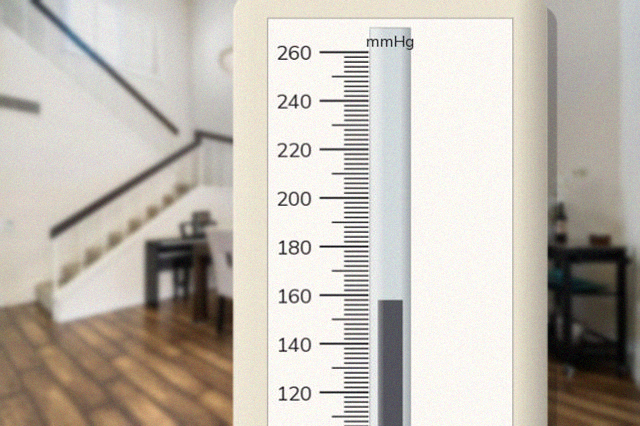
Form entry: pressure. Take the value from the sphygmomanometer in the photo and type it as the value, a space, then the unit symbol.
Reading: 158 mmHg
